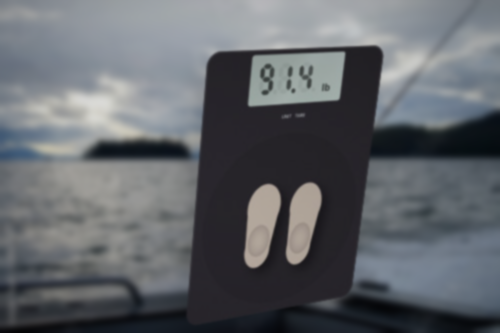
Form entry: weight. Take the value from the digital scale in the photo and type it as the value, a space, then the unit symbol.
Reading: 91.4 lb
